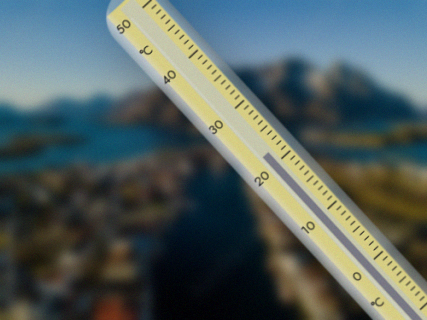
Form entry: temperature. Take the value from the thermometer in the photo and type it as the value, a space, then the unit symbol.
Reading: 22 °C
